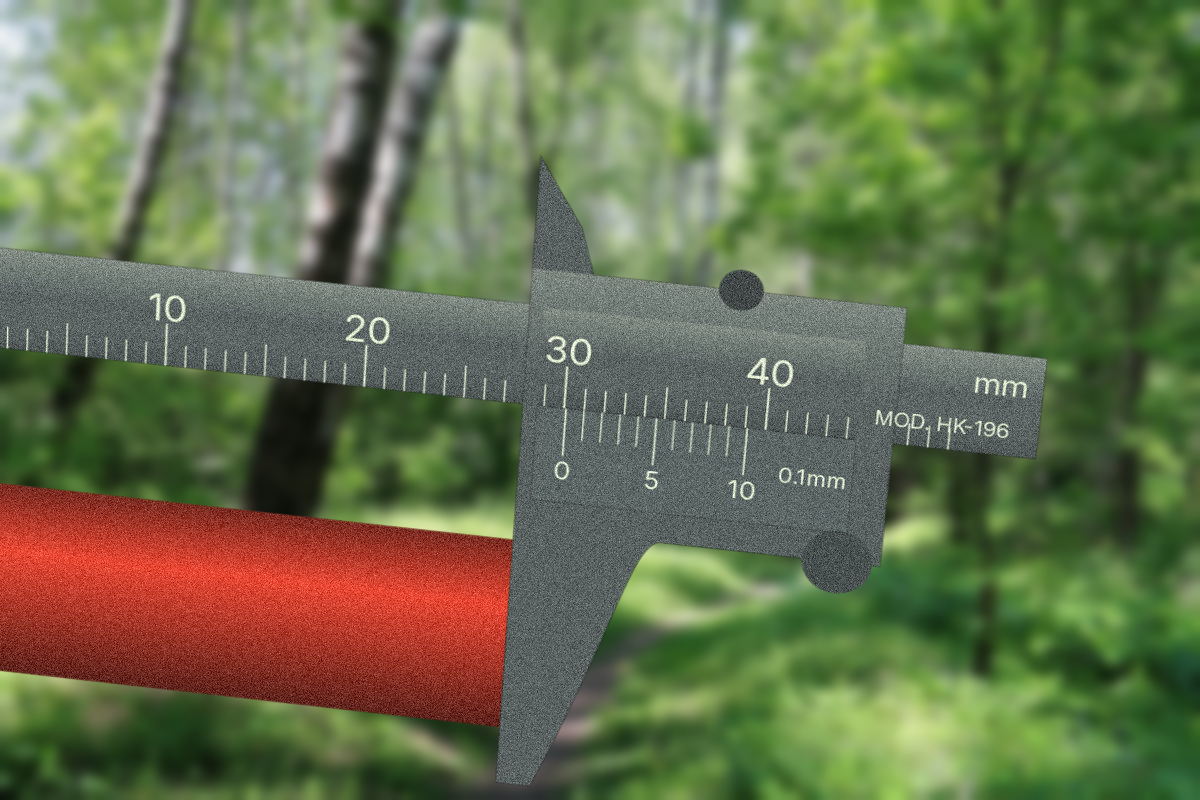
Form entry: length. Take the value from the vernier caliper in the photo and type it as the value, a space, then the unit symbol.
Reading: 30.1 mm
